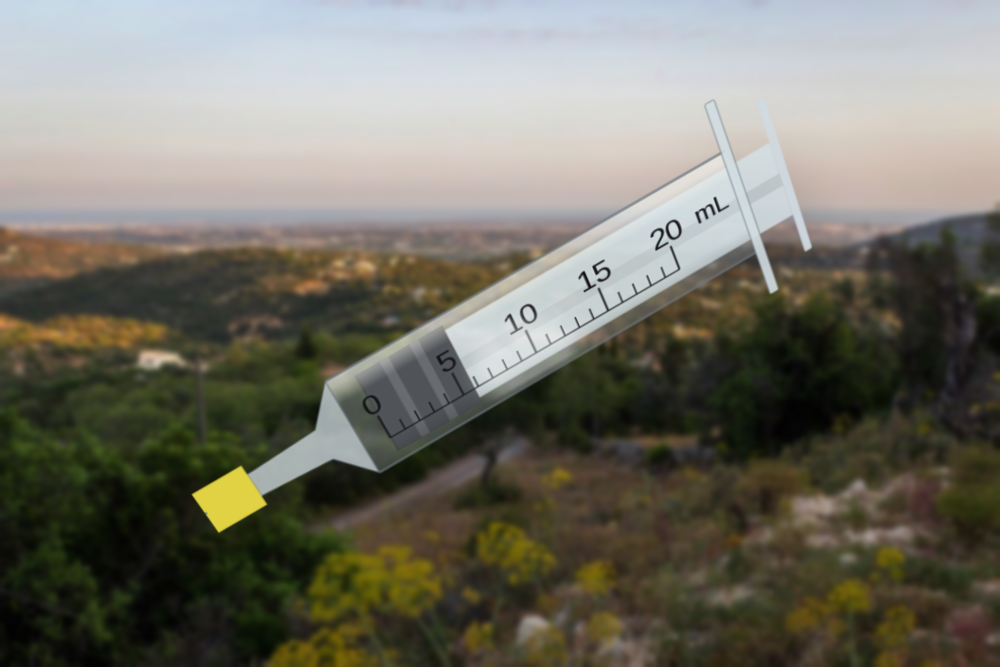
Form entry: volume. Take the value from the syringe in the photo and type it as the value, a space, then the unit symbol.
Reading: 0 mL
